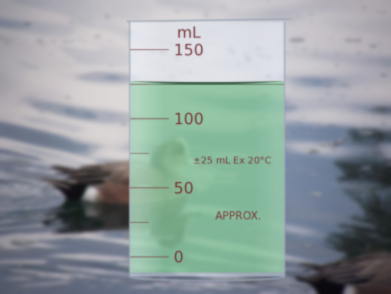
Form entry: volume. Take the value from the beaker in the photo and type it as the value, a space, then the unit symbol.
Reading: 125 mL
